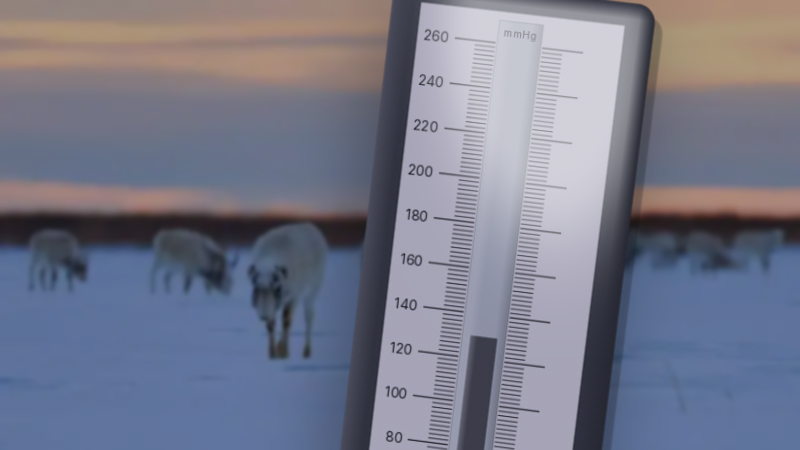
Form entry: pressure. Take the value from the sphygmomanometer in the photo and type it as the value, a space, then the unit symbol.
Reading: 130 mmHg
